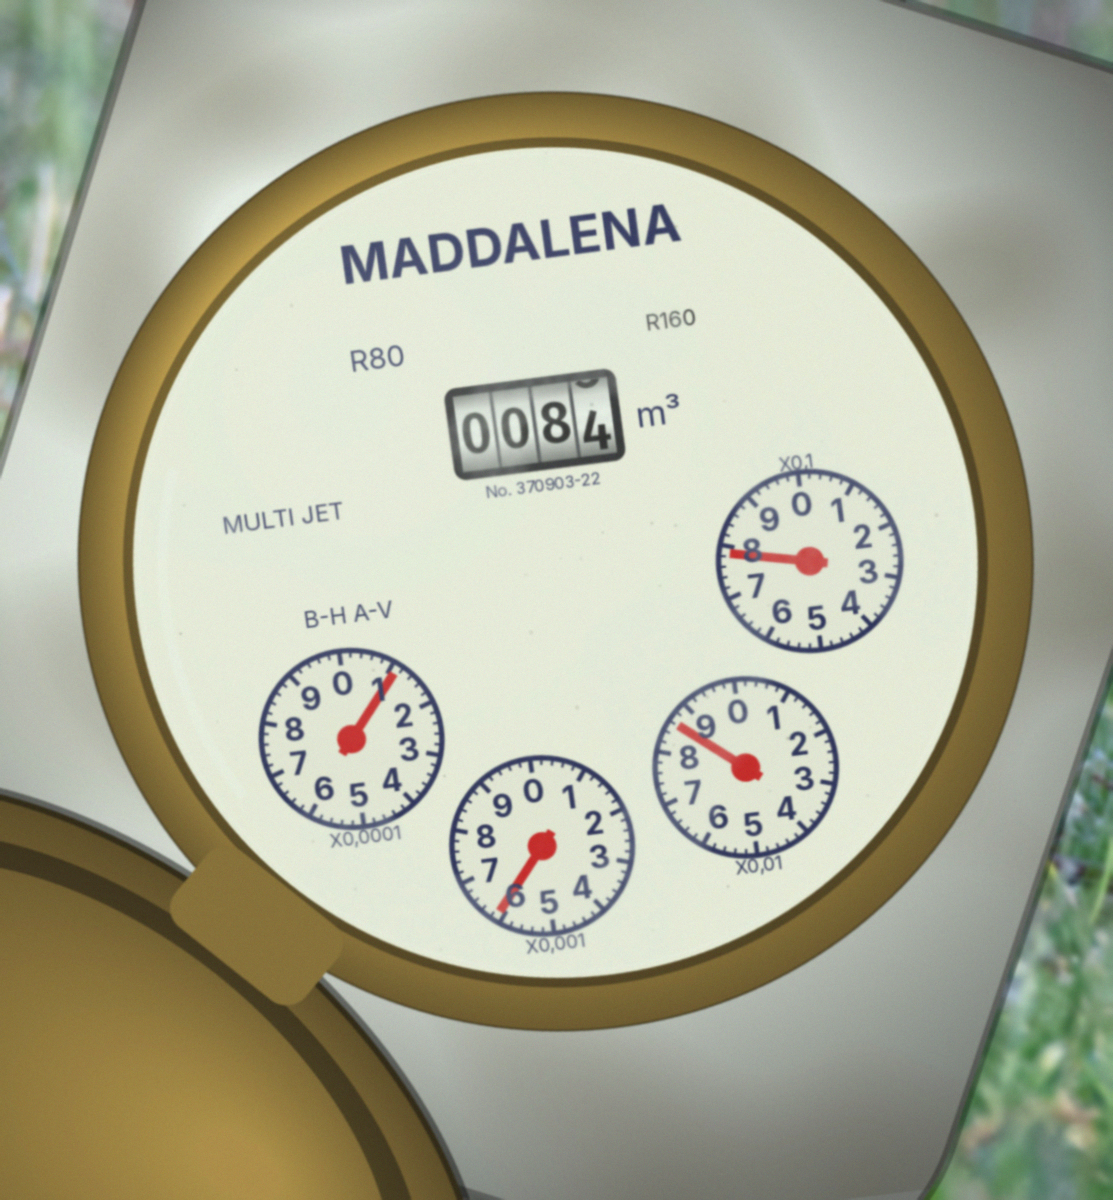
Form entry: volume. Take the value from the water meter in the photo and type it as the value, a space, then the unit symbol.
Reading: 83.7861 m³
